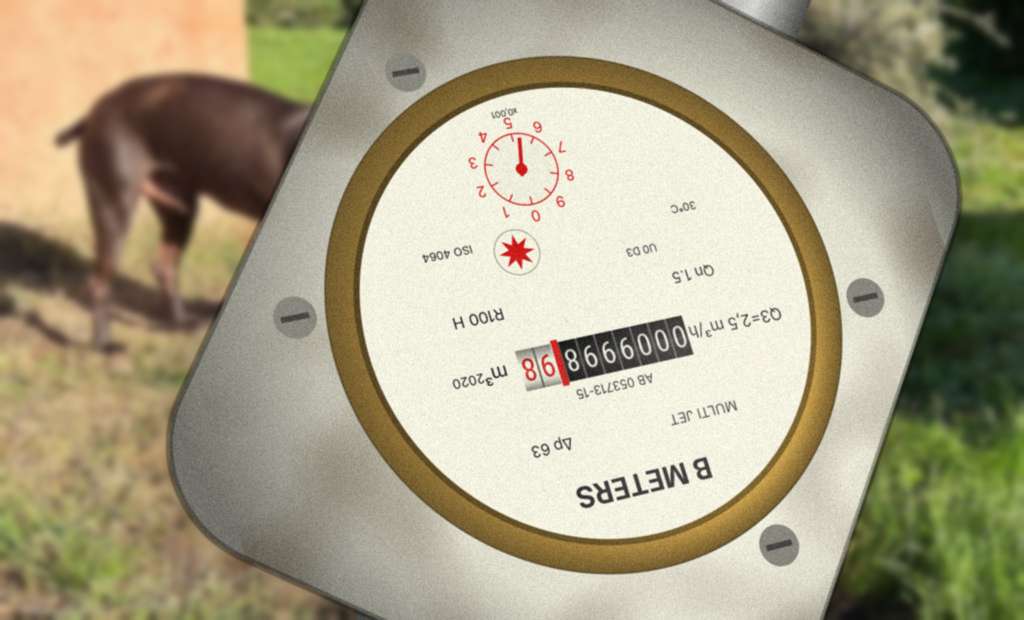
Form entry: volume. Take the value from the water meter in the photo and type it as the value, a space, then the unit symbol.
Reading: 9998.985 m³
